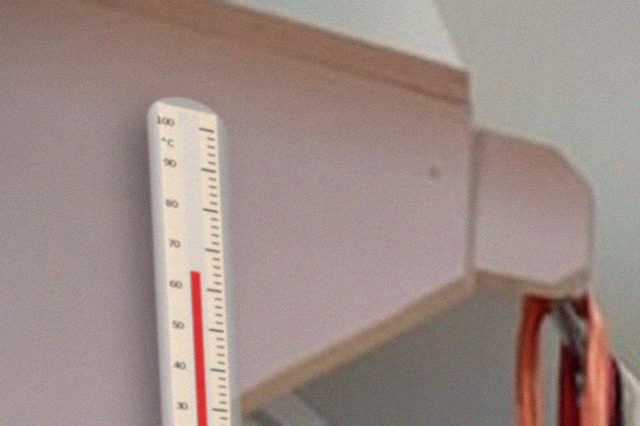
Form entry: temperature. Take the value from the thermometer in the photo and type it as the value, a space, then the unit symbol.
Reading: 64 °C
